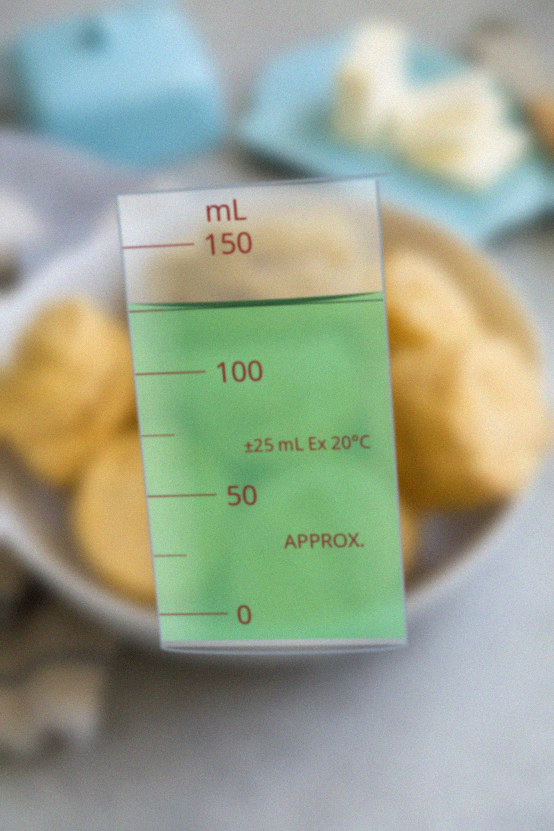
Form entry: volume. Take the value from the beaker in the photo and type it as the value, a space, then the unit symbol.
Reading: 125 mL
